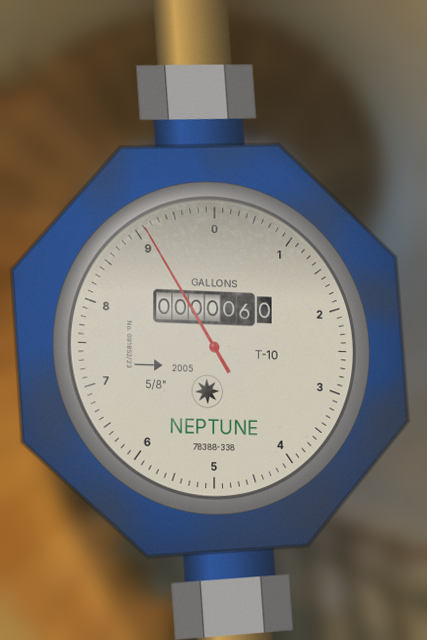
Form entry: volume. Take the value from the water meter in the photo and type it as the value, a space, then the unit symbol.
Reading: 59.1 gal
